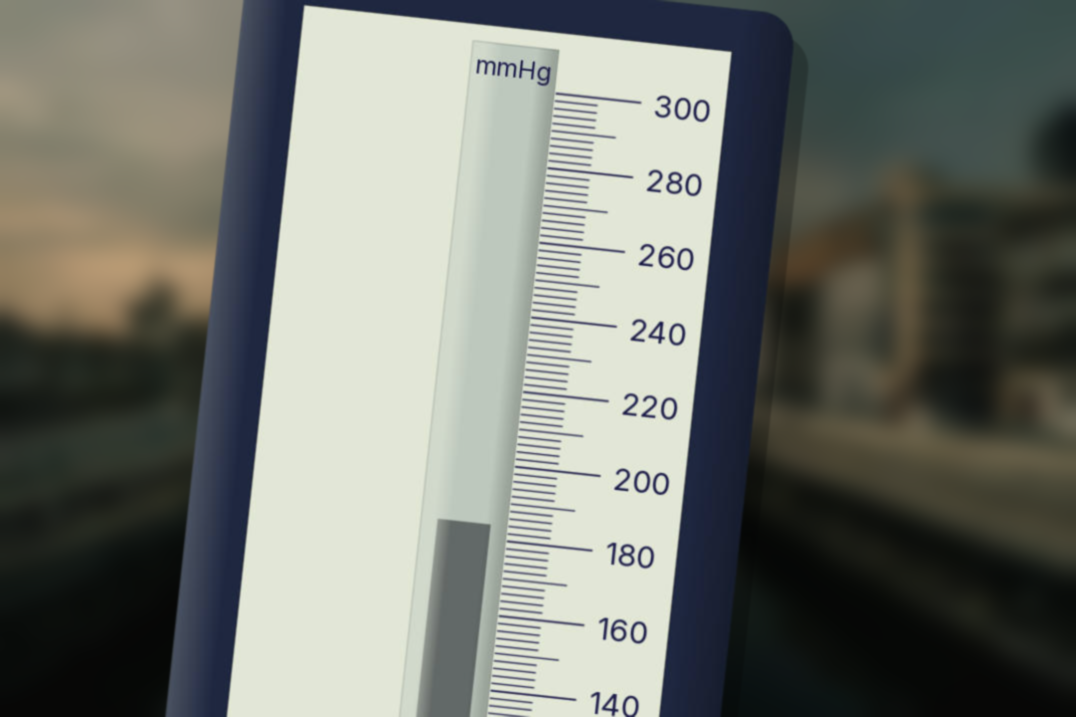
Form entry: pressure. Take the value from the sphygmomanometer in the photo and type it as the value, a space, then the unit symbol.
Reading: 184 mmHg
